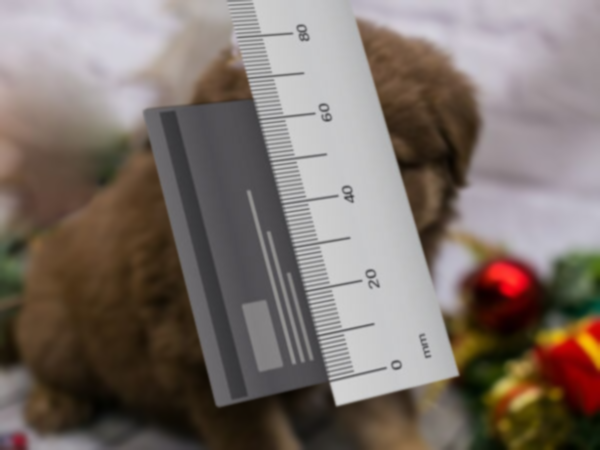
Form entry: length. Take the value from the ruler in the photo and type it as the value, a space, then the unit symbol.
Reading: 65 mm
